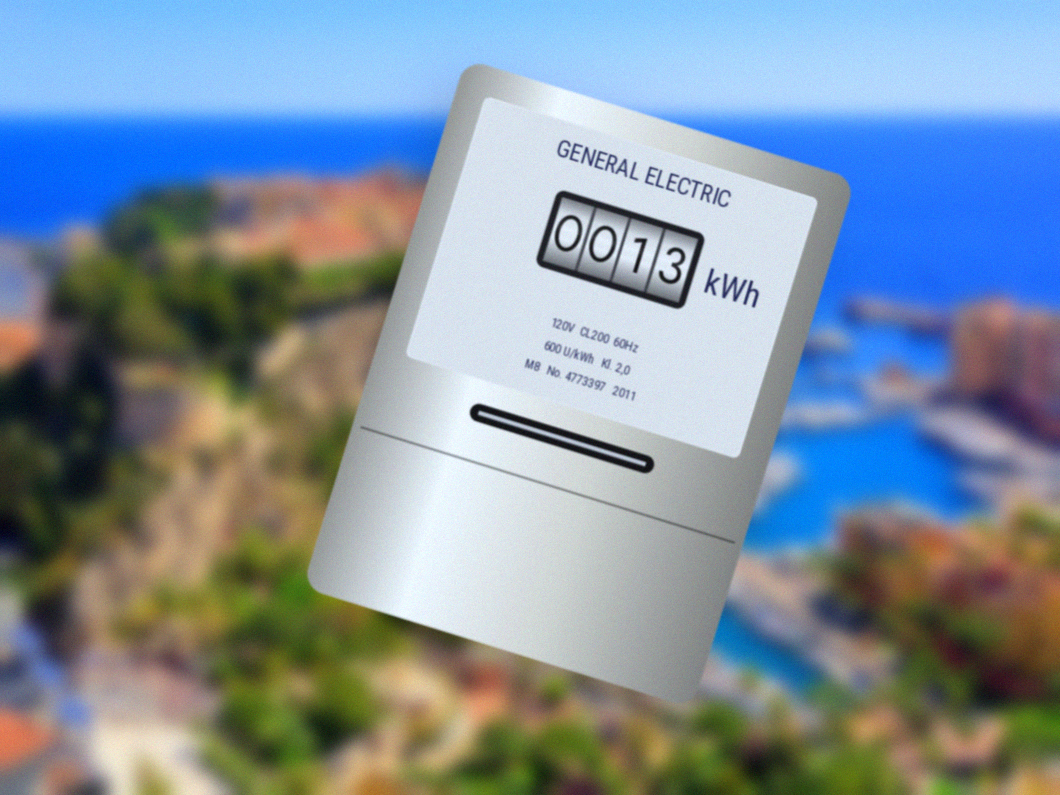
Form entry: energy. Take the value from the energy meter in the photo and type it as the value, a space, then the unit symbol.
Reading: 13 kWh
